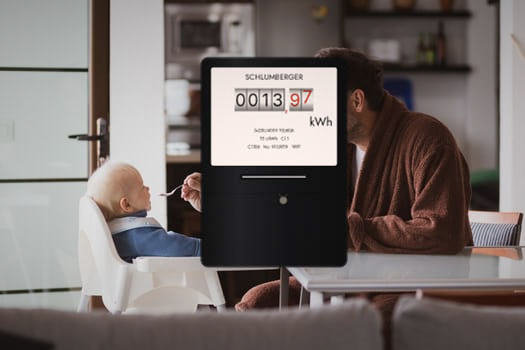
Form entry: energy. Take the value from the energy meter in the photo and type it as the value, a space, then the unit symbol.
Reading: 13.97 kWh
